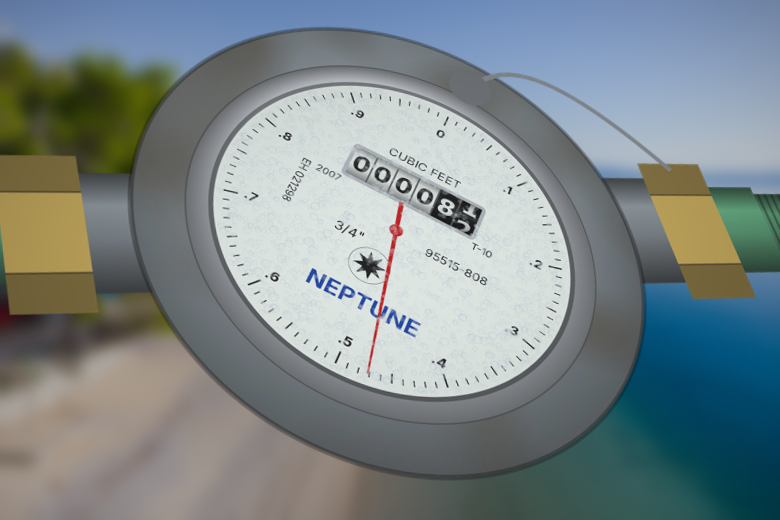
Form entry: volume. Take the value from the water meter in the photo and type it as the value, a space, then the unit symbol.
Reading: 81.47 ft³
